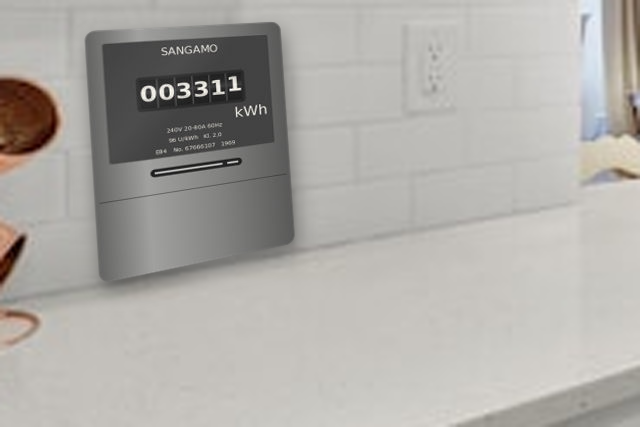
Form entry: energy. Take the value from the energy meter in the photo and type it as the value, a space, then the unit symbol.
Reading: 3311 kWh
